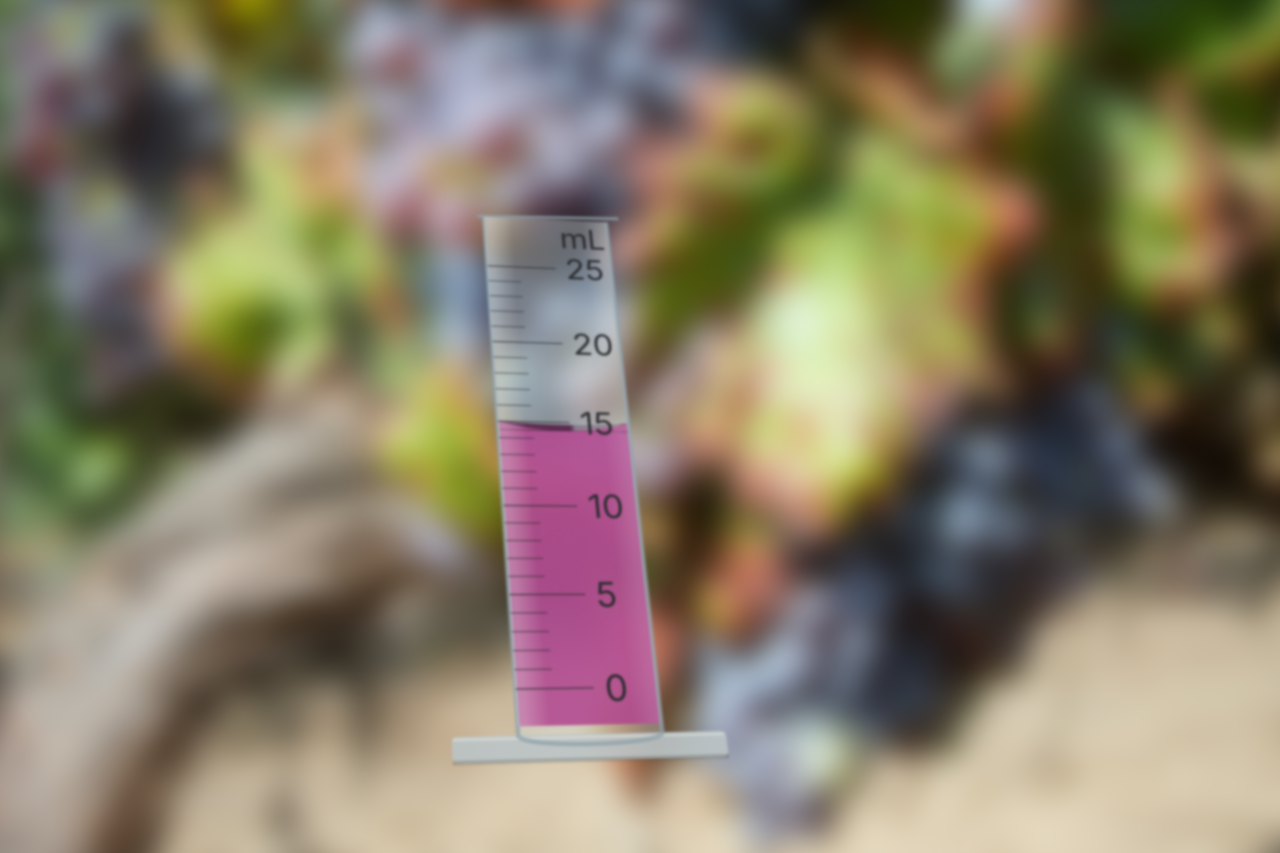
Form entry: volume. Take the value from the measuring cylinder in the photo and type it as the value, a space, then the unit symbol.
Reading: 14.5 mL
